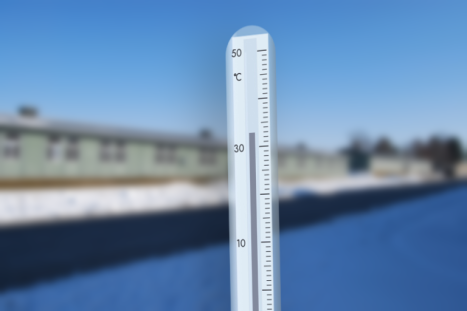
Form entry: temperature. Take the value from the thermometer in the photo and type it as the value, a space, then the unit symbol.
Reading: 33 °C
